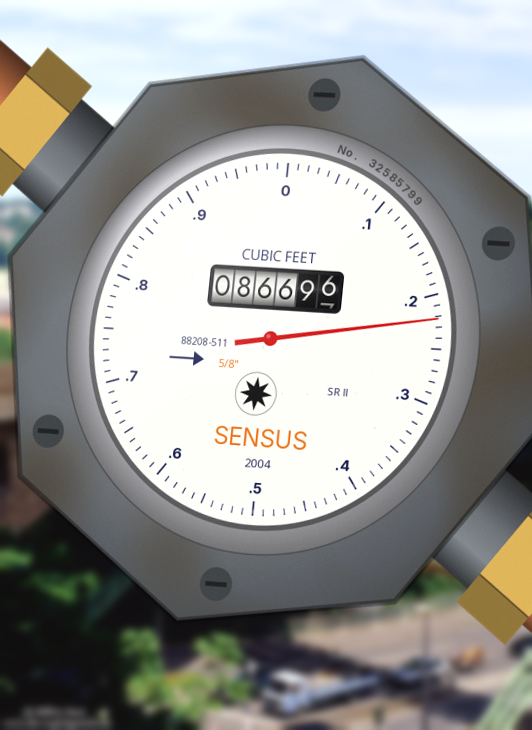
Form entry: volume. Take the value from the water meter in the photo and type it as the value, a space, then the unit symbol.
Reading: 86696.22 ft³
